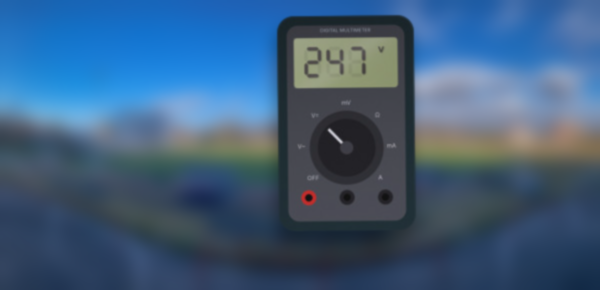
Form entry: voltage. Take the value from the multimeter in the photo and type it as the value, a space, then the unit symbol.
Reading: 247 V
